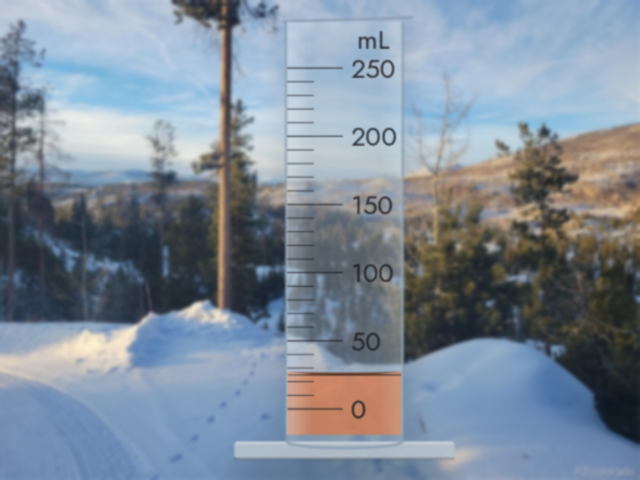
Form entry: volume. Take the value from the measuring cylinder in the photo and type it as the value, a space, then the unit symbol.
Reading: 25 mL
